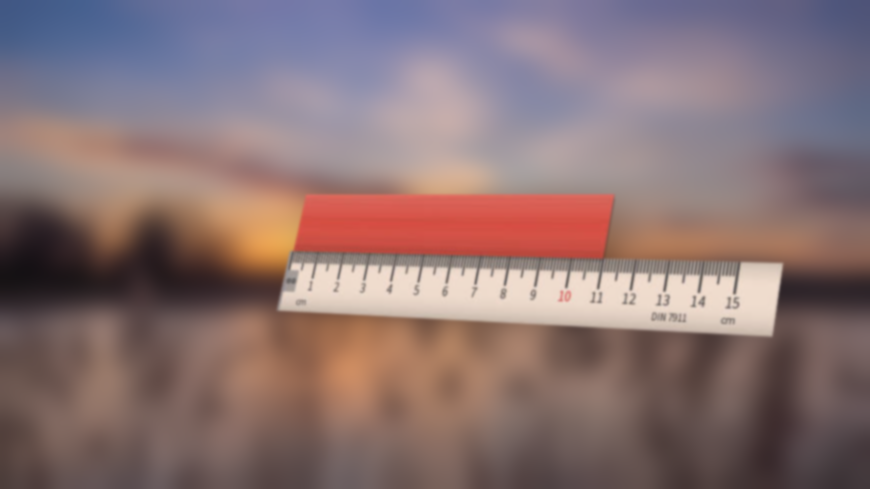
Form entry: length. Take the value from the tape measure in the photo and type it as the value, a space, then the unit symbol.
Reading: 11 cm
